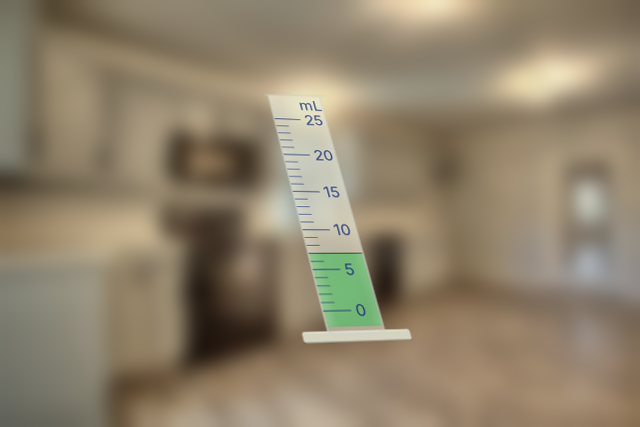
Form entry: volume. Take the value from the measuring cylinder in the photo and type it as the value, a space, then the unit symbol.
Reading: 7 mL
